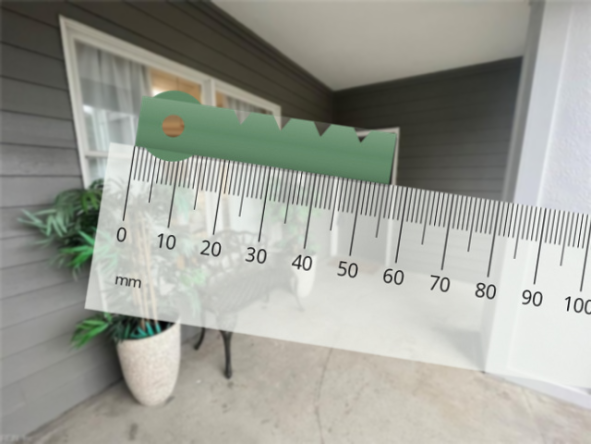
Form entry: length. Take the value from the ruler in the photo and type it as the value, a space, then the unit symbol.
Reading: 56 mm
